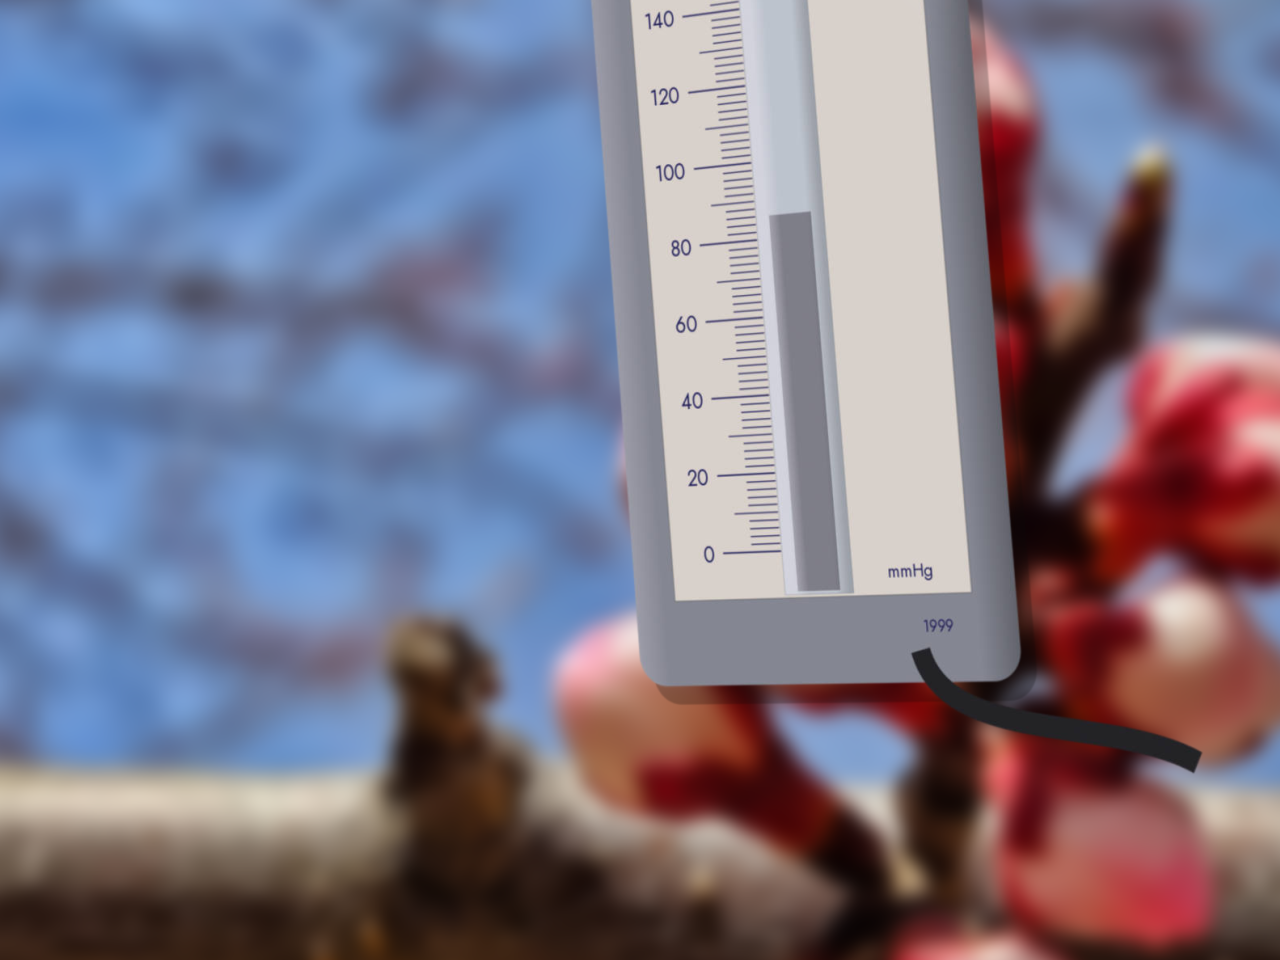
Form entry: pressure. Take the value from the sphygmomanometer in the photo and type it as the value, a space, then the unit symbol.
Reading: 86 mmHg
